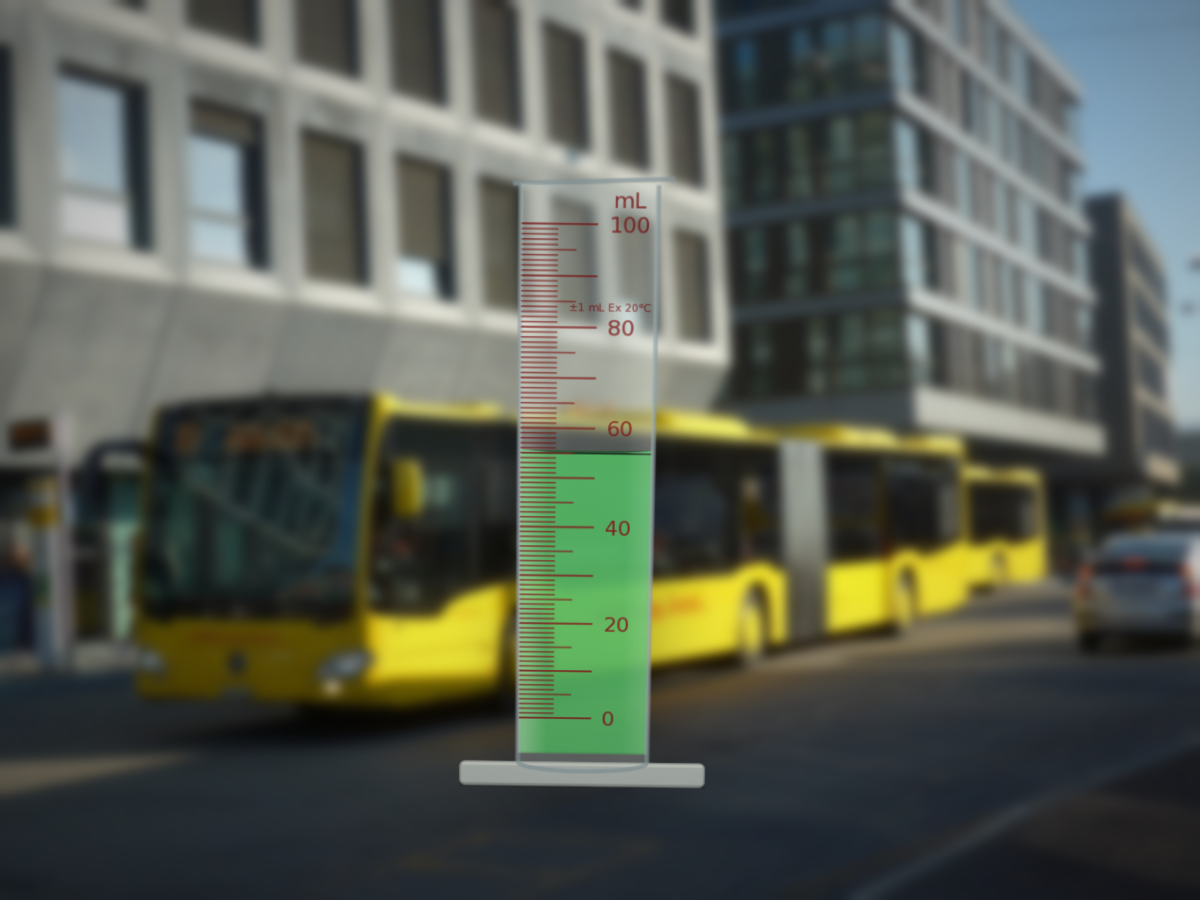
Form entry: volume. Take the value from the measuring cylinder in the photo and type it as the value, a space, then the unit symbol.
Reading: 55 mL
